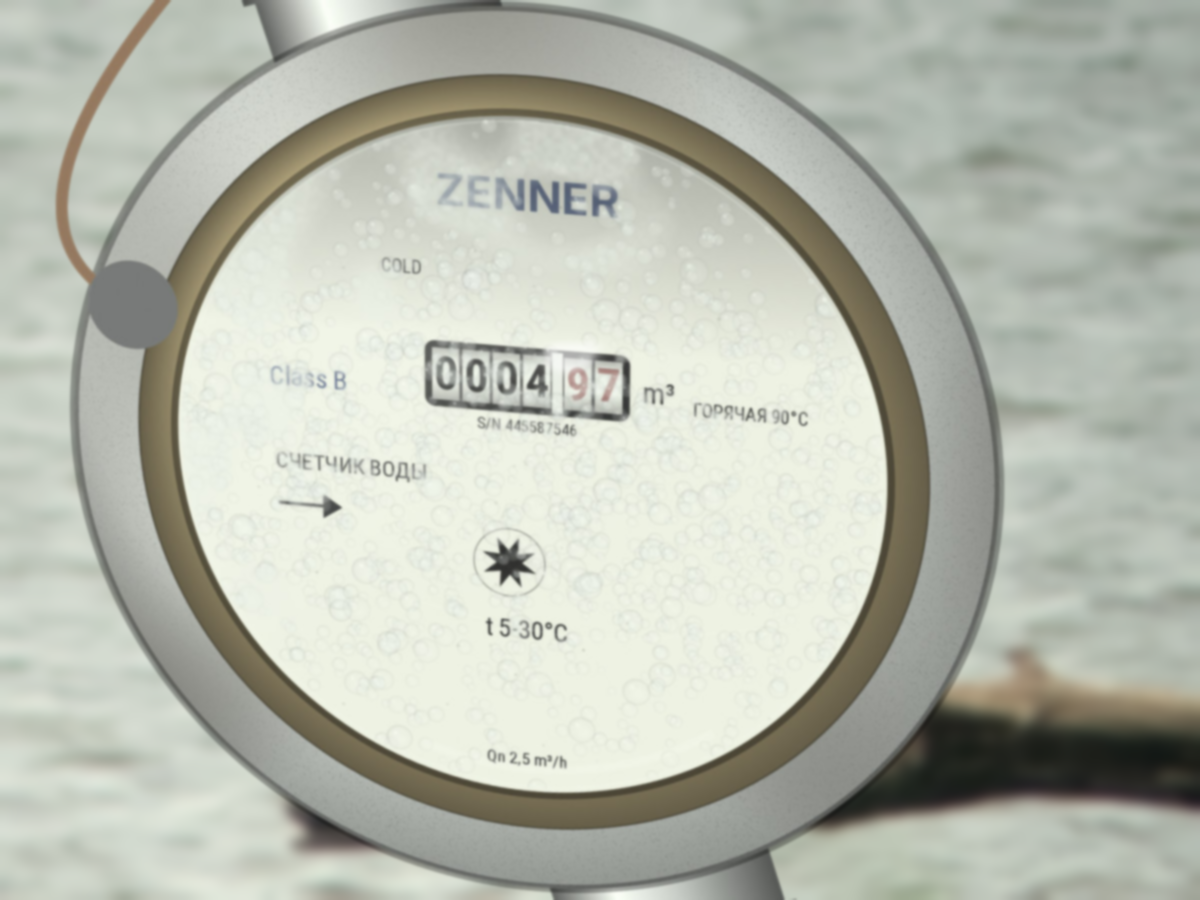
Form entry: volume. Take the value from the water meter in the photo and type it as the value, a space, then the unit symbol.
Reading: 4.97 m³
